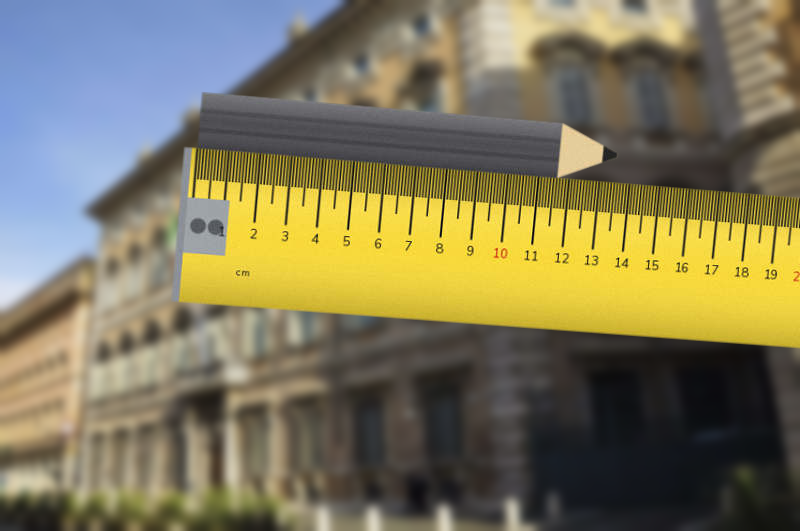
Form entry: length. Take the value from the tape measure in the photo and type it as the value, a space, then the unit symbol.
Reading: 13.5 cm
